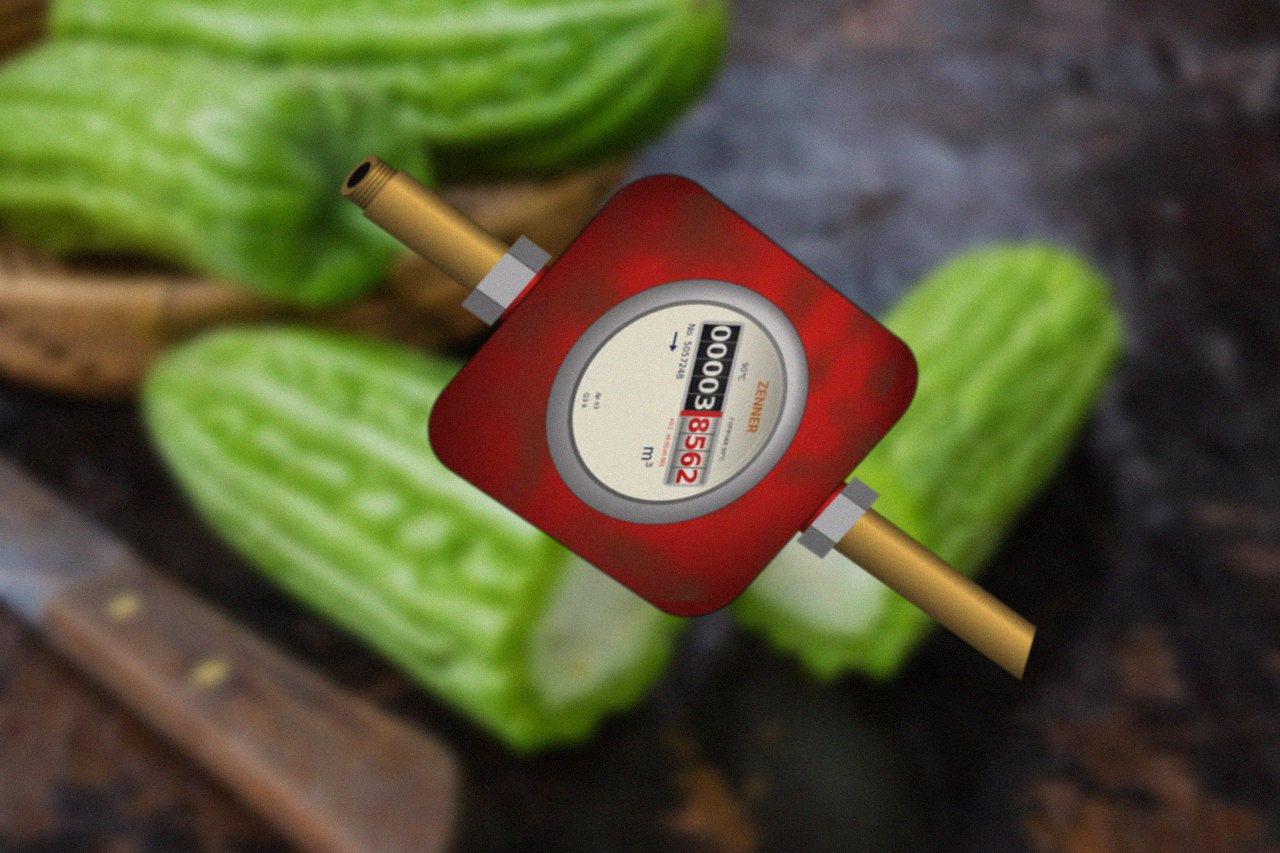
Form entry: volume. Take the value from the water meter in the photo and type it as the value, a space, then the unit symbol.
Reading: 3.8562 m³
